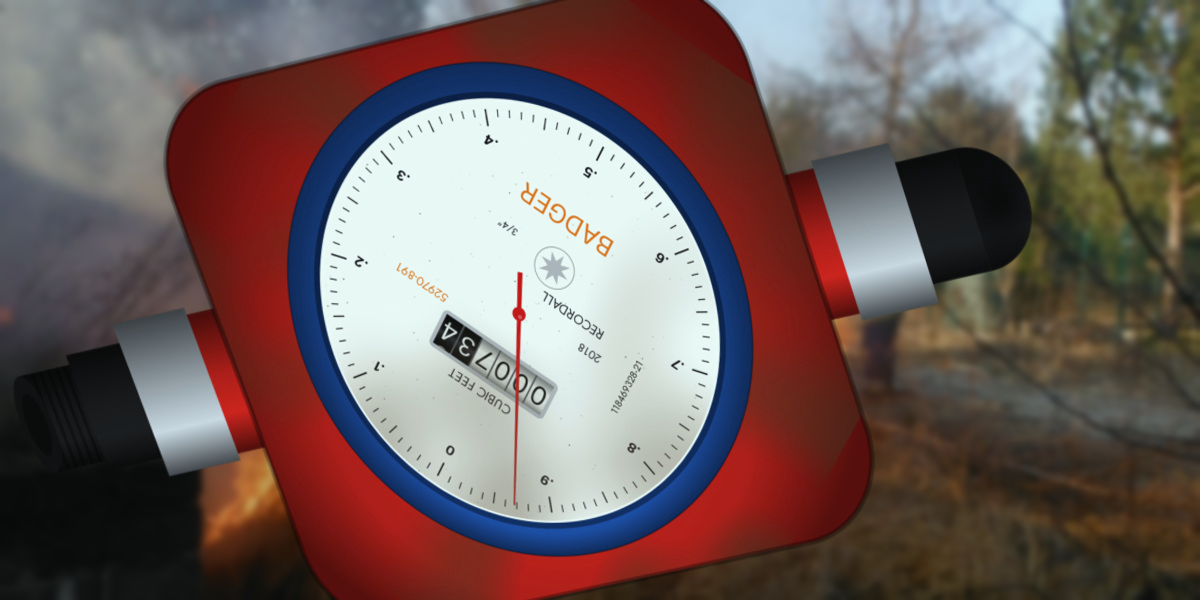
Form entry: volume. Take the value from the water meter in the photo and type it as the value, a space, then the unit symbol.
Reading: 733.93 ft³
